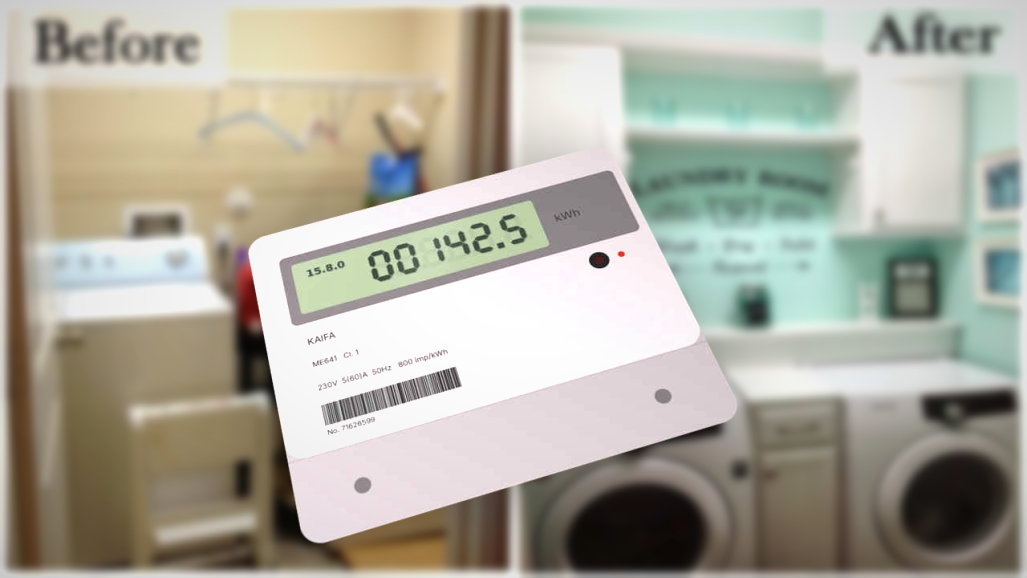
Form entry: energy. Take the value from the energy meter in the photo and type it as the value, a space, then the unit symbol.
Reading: 142.5 kWh
